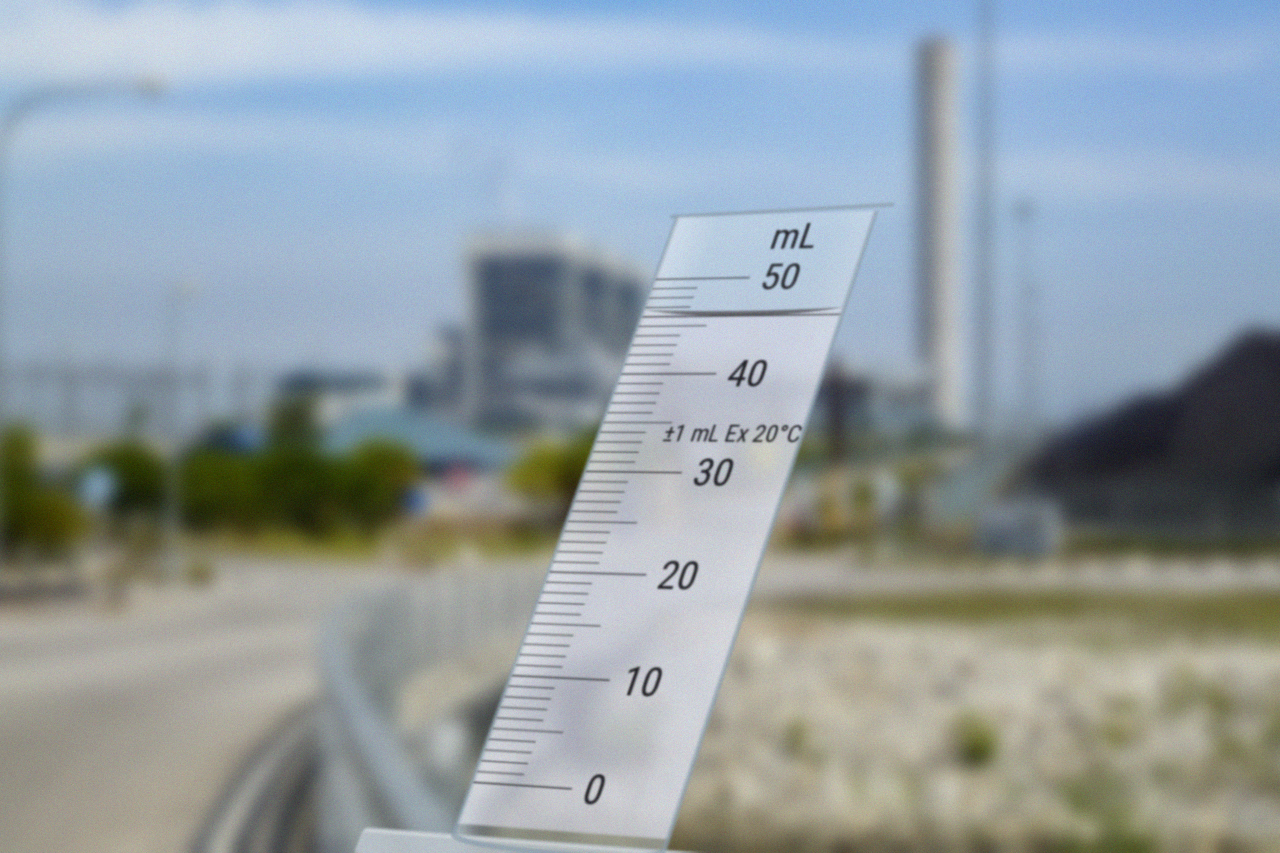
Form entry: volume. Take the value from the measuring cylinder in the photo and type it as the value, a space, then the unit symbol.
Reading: 46 mL
